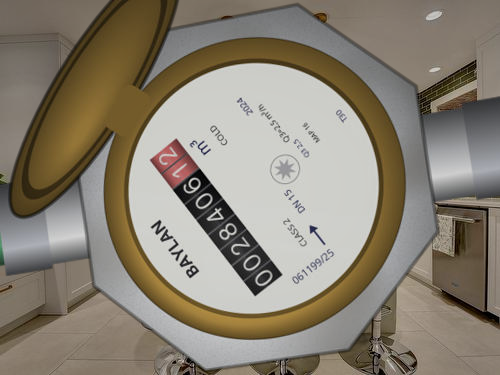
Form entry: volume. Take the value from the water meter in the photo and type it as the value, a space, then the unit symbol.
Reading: 28406.12 m³
